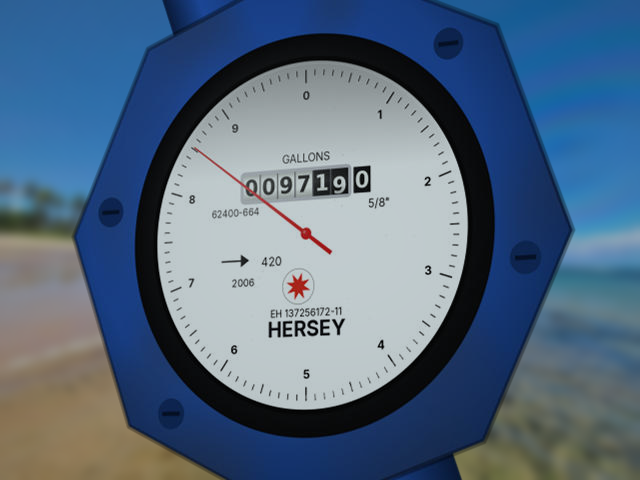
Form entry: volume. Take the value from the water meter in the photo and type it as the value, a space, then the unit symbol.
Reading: 97188.5 gal
